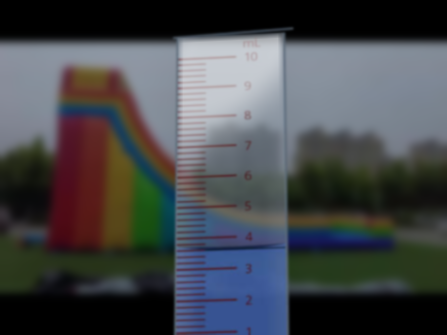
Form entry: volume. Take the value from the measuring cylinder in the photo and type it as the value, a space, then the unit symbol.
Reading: 3.6 mL
